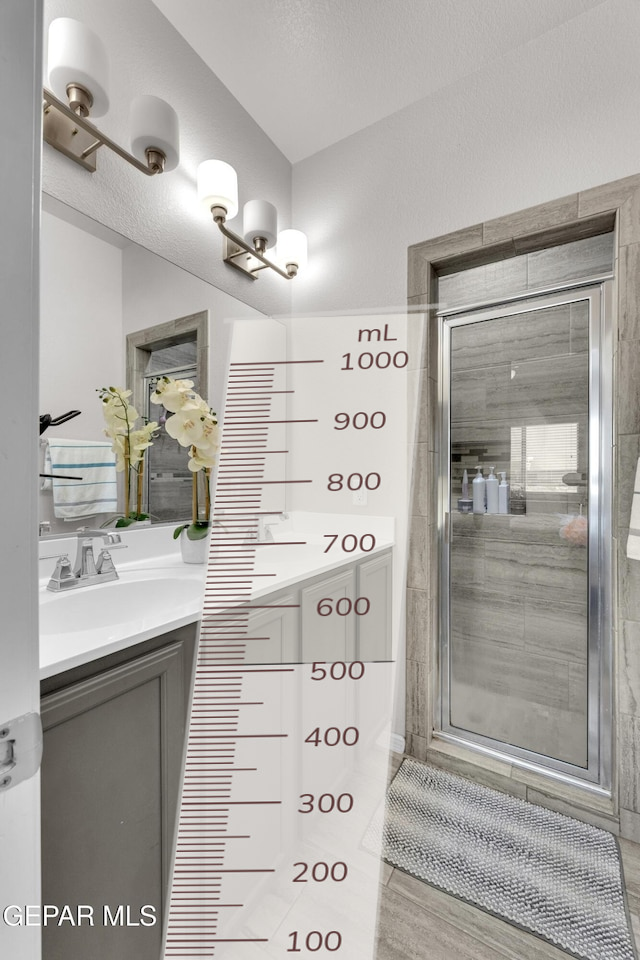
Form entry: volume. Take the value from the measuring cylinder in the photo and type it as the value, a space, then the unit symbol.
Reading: 510 mL
